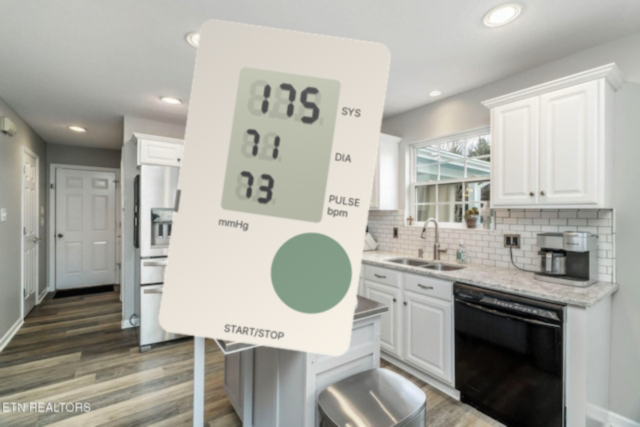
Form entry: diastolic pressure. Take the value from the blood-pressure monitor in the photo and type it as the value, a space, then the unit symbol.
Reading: 71 mmHg
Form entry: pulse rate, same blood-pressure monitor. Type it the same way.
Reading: 73 bpm
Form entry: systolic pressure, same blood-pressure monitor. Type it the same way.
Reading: 175 mmHg
